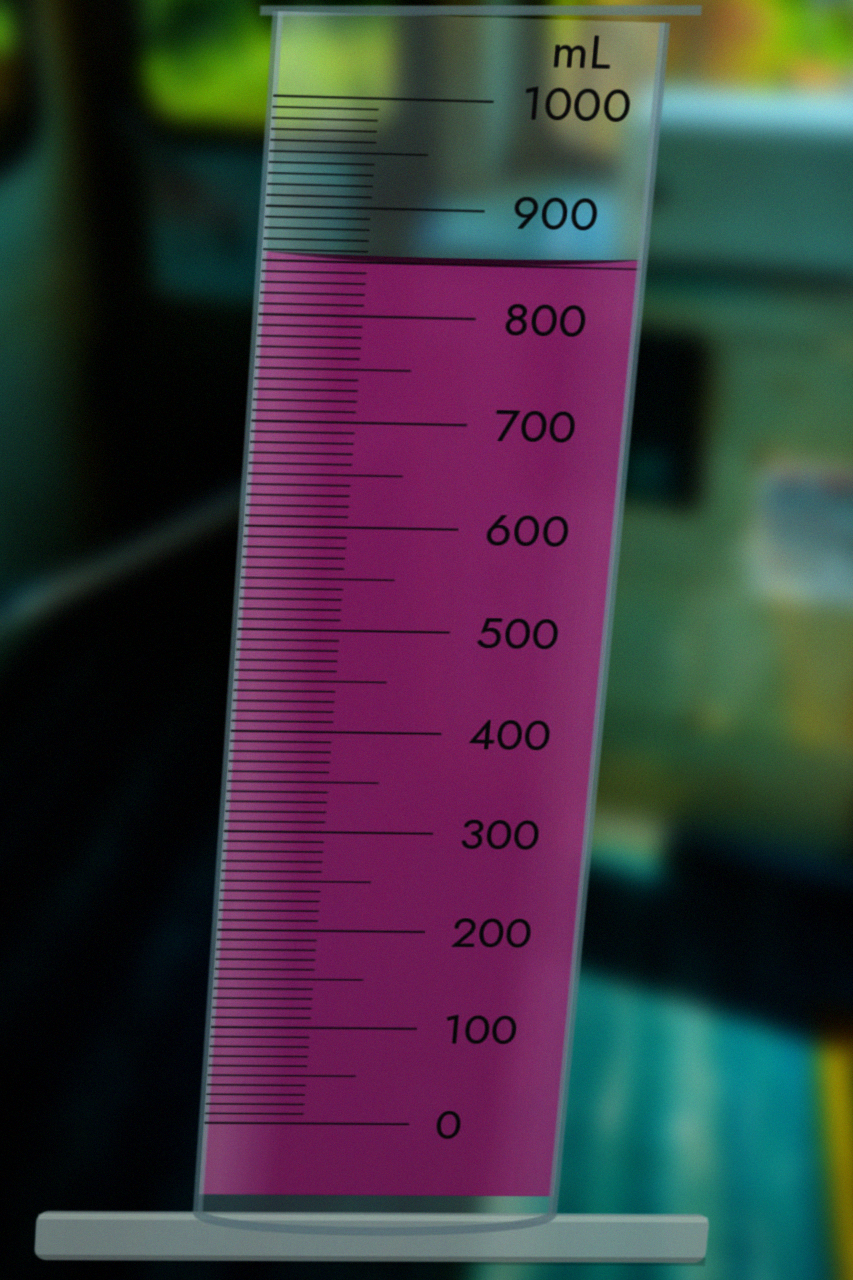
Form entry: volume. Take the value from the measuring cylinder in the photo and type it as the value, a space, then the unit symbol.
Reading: 850 mL
